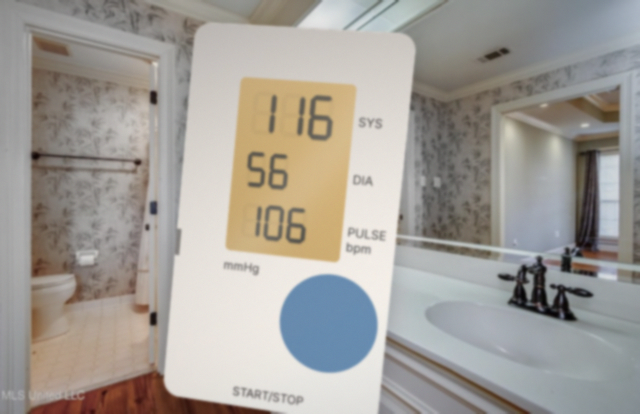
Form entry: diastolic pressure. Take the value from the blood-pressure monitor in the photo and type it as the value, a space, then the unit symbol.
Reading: 56 mmHg
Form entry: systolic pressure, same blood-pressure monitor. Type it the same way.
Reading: 116 mmHg
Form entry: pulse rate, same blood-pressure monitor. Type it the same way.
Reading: 106 bpm
